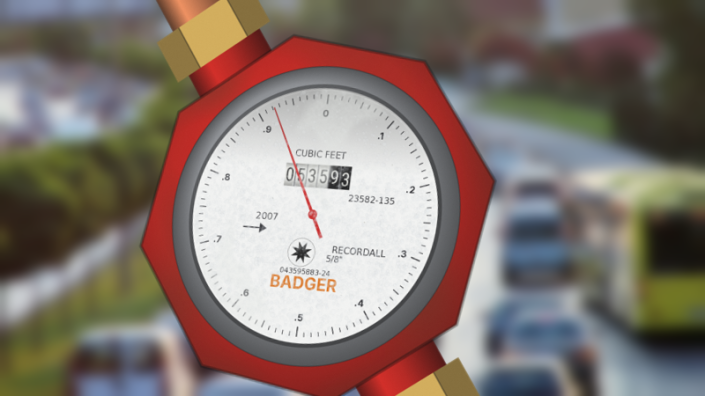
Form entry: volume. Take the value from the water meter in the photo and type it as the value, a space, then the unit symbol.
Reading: 53592.92 ft³
